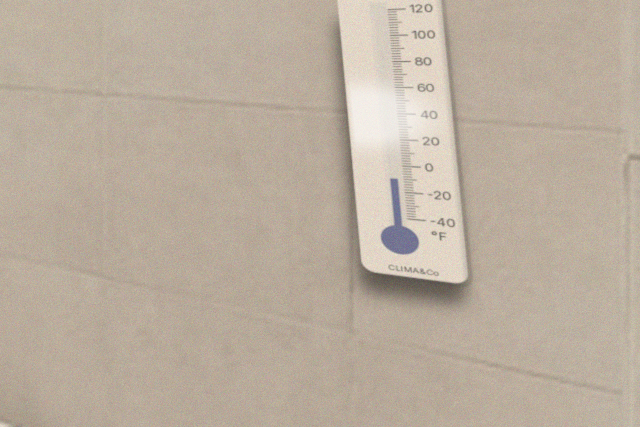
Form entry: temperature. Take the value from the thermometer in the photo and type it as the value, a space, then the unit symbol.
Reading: -10 °F
